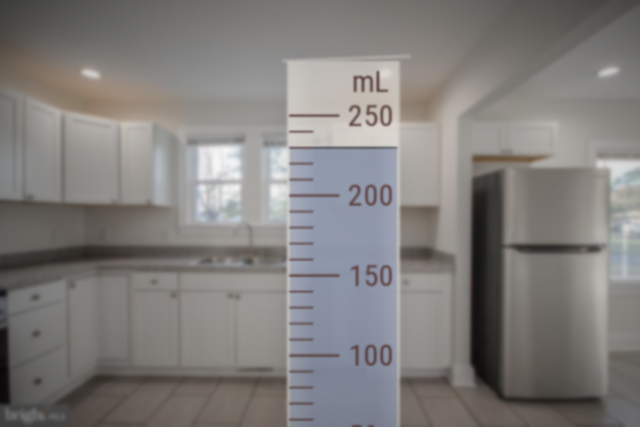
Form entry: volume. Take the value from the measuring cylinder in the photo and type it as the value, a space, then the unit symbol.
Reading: 230 mL
